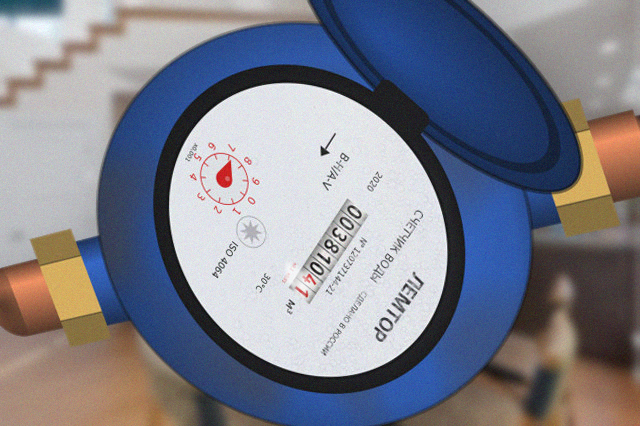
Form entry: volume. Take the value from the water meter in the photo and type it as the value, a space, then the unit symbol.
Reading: 3810.417 m³
